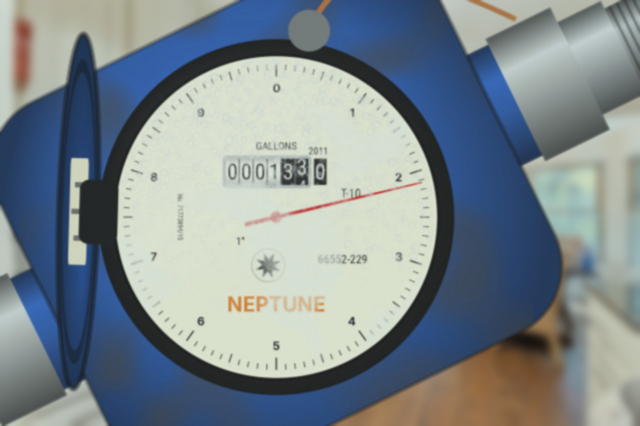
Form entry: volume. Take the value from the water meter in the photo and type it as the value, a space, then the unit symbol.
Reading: 1332.1 gal
